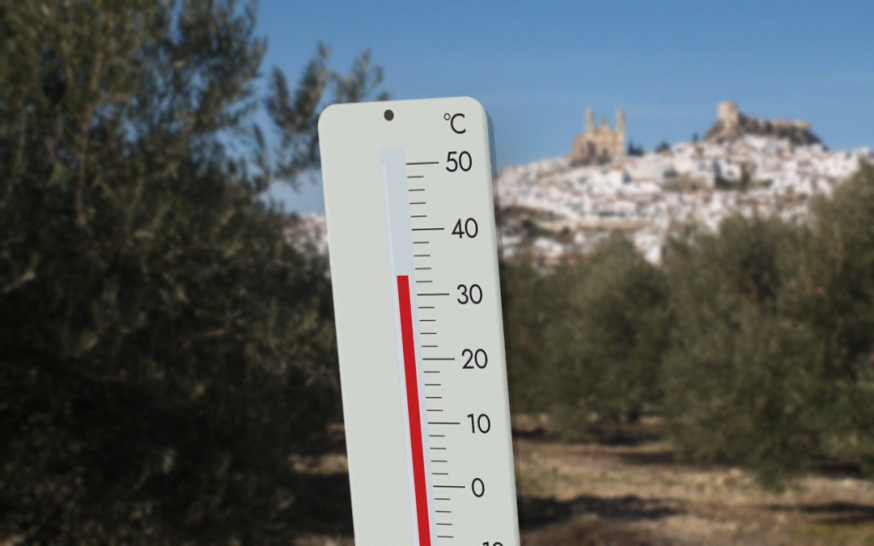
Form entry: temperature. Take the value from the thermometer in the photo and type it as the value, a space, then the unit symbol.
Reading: 33 °C
